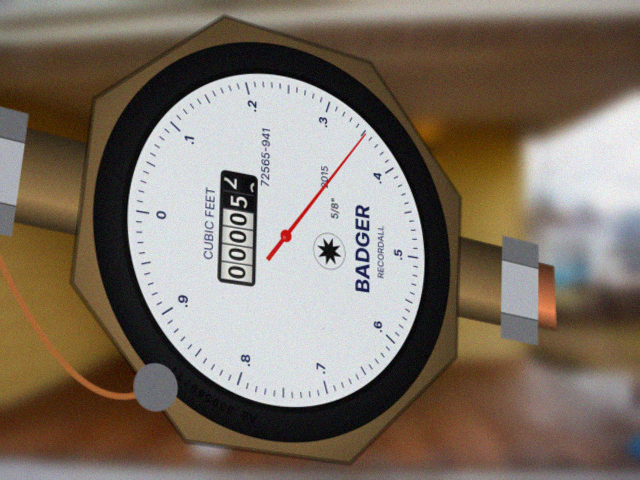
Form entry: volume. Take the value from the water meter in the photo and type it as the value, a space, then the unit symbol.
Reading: 52.35 ft³
